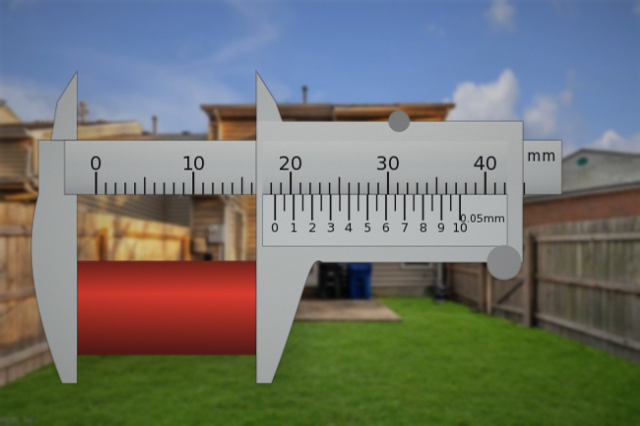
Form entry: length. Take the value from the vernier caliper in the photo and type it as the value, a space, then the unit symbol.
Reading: 18.4 mm
